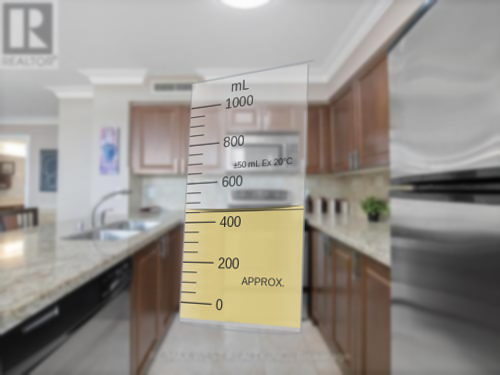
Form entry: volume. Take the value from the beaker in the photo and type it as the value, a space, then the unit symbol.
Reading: 450 mL
